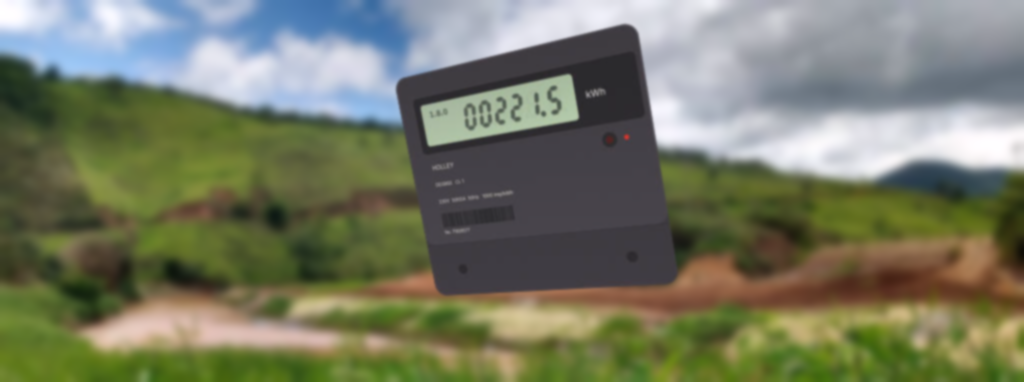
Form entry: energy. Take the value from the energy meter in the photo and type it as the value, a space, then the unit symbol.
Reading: 221.5 kWh
